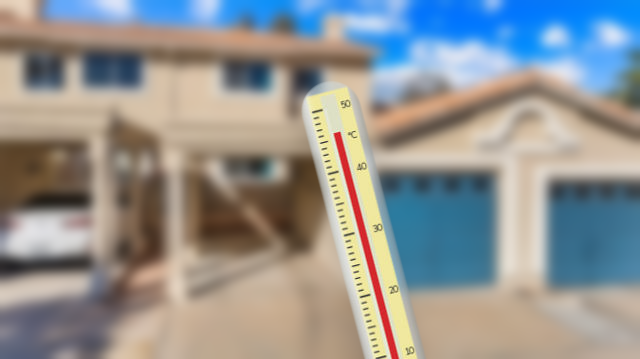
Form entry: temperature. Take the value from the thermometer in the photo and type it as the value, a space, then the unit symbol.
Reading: 46 °C
